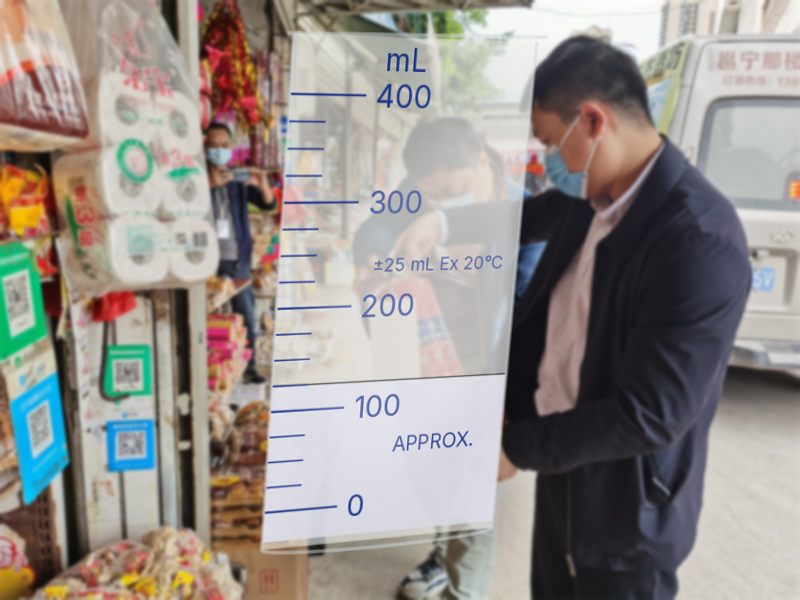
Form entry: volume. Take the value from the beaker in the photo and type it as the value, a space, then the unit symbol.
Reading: 125 mL
